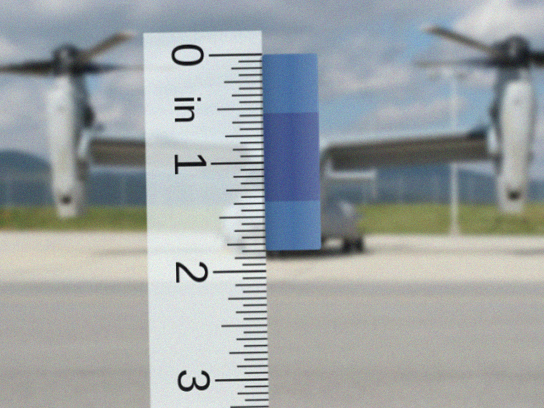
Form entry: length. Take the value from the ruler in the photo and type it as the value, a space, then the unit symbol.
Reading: 1.8125 in
